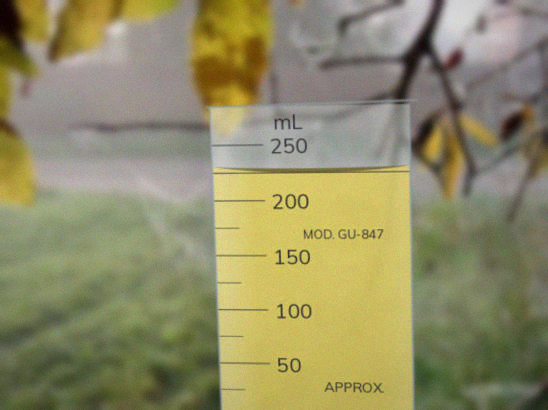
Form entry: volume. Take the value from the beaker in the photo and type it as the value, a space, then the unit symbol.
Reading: 225 mL
